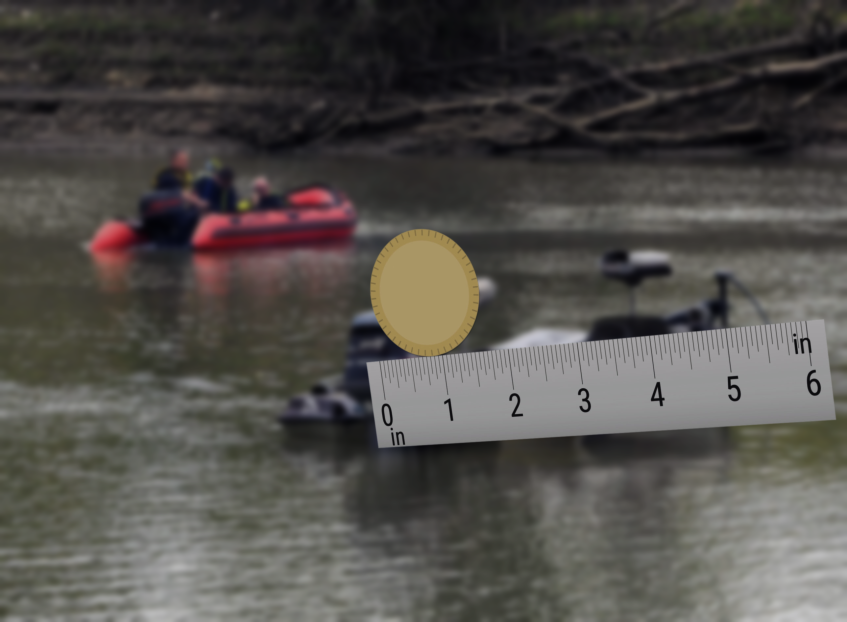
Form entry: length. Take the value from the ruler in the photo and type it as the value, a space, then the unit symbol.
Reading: 1.6875 in
